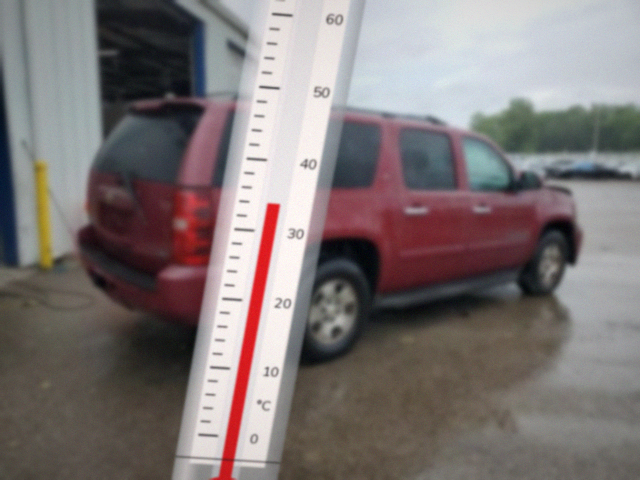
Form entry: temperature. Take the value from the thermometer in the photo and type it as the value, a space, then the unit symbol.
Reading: 34 °C
